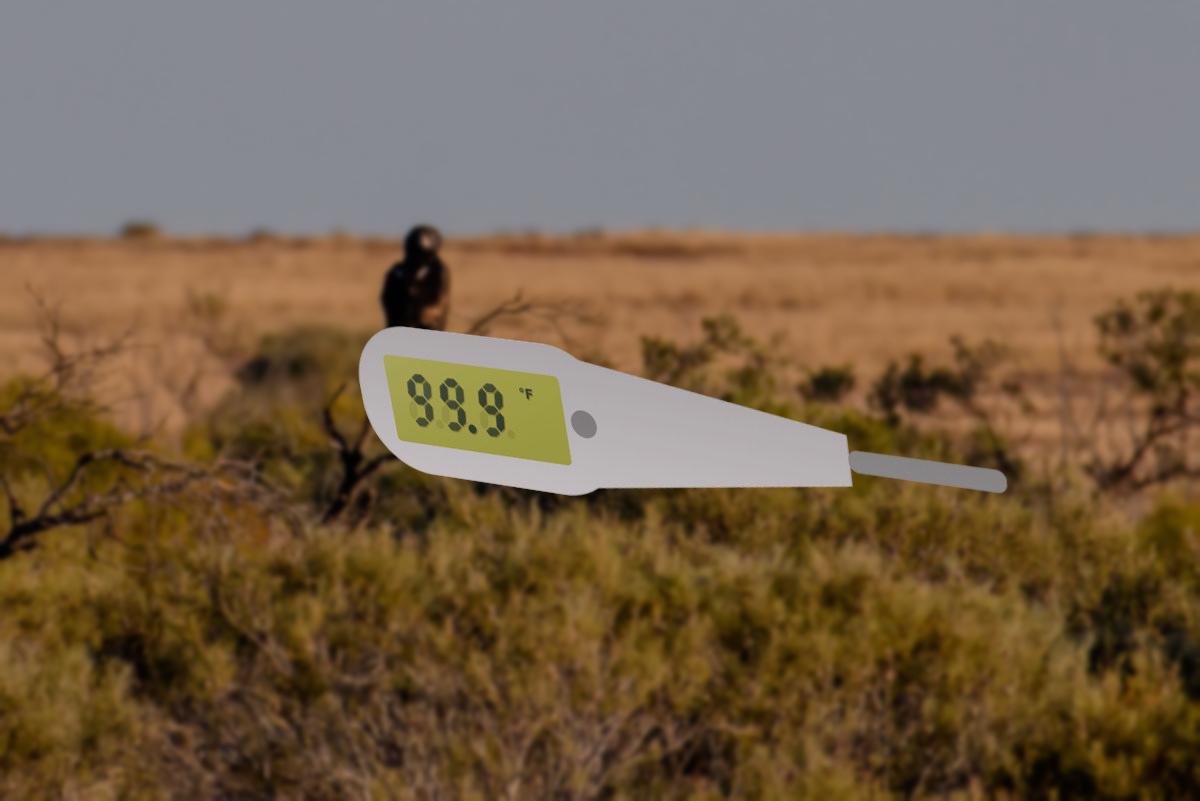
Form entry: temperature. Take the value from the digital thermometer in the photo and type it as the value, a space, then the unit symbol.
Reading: 99.9 °F
